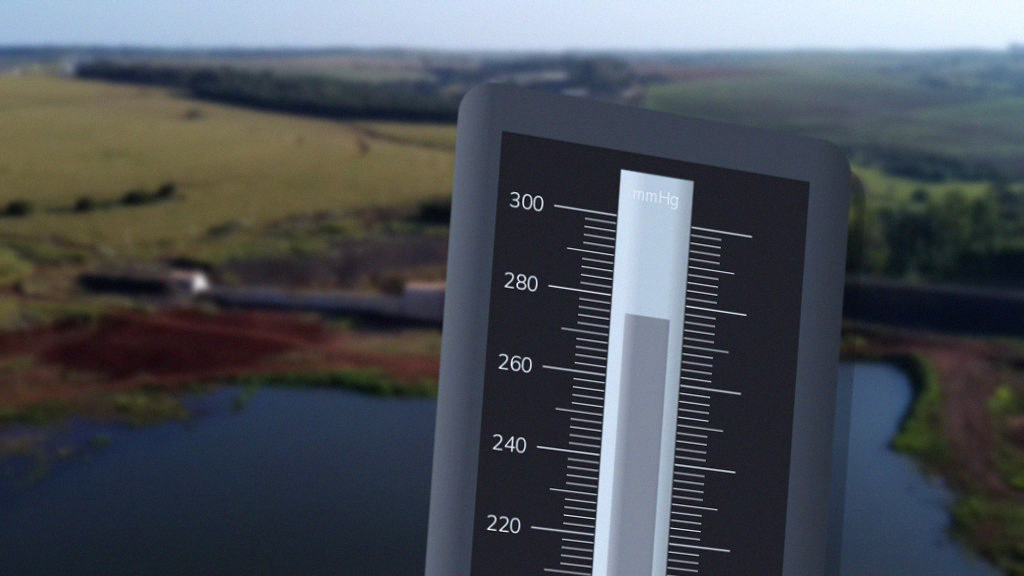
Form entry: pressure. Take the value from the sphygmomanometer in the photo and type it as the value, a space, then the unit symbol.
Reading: 276 mmHg
